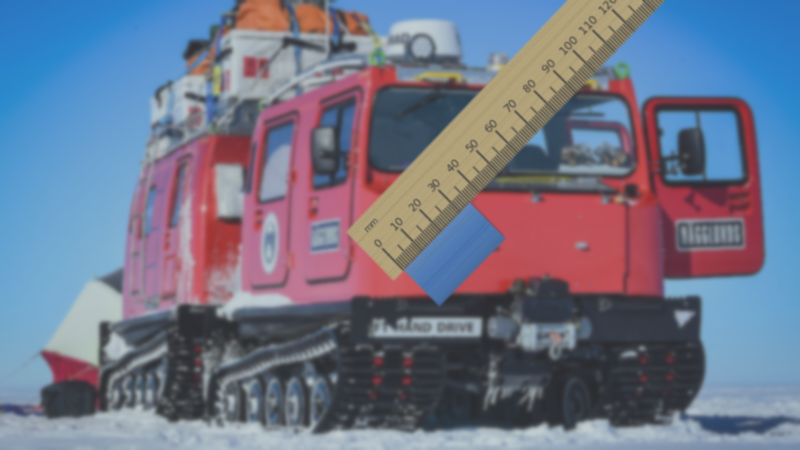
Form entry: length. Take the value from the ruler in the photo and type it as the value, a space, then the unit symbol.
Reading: 35 mm
